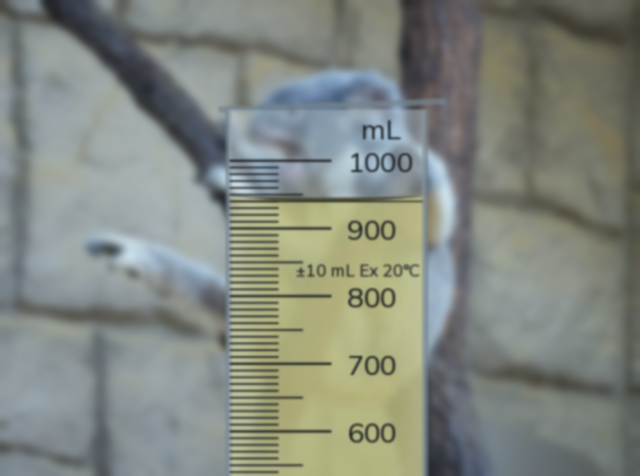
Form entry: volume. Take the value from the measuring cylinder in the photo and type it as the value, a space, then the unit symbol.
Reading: 940 mL
